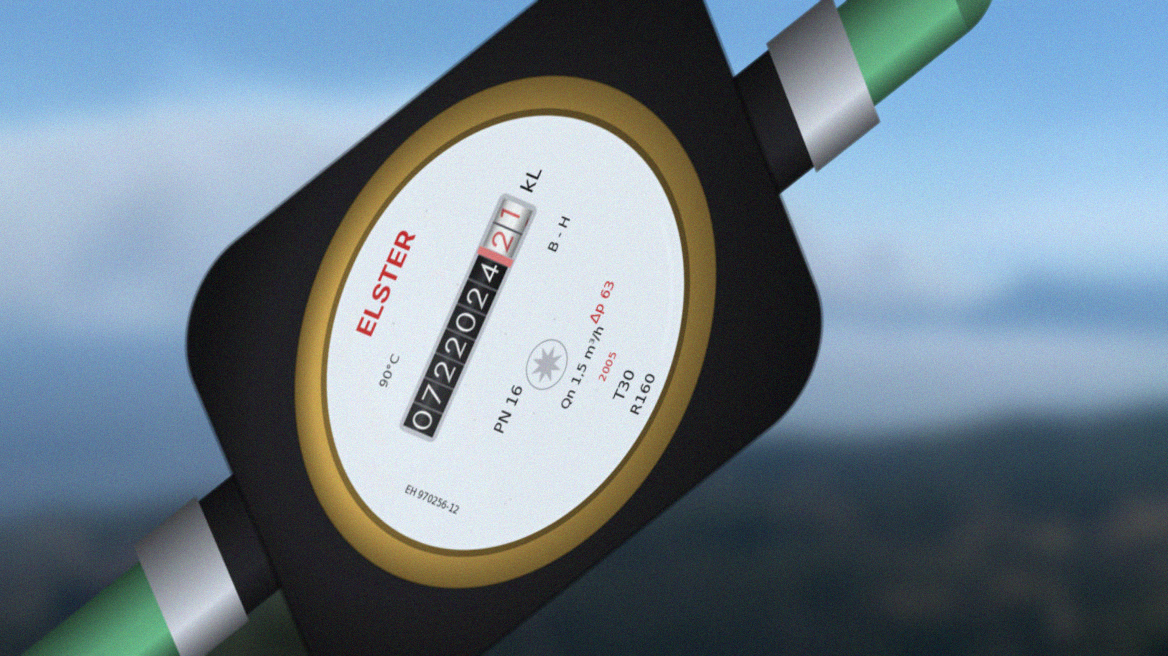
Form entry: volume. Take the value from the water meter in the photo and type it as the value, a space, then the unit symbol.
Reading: 722024.21 kL
